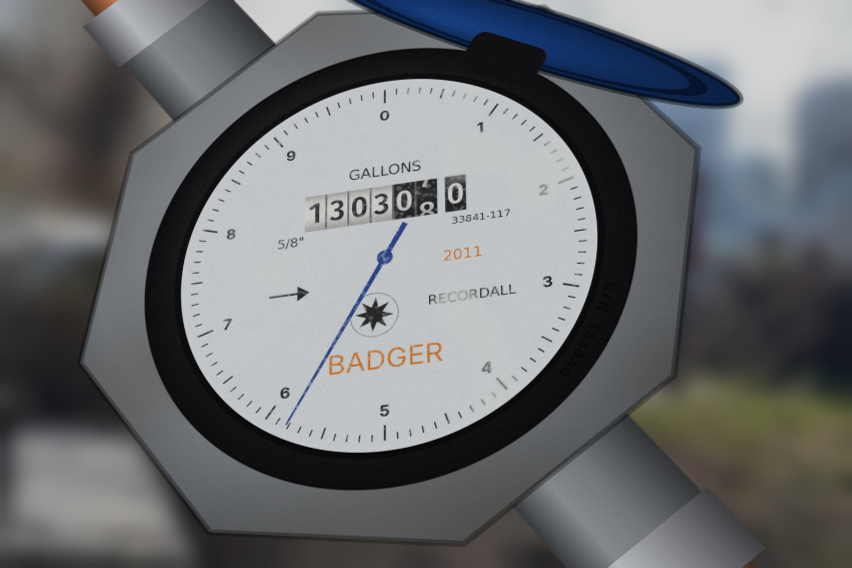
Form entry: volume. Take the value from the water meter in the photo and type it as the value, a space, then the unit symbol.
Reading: 1303075.8 gal
